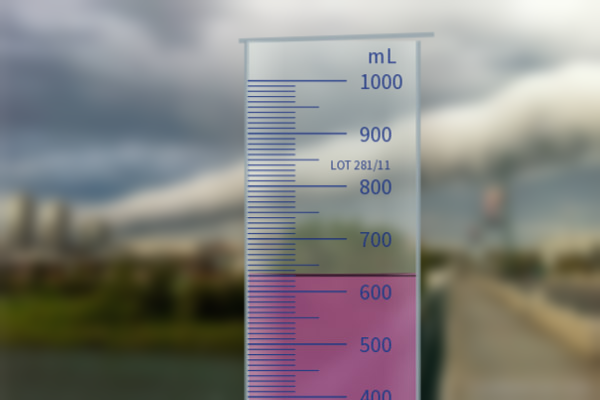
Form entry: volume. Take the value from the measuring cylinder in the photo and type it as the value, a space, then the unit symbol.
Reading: 630 mL
